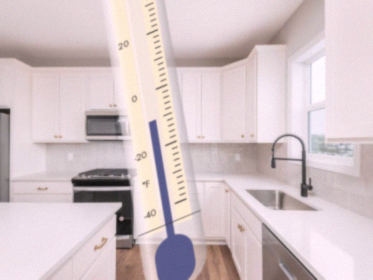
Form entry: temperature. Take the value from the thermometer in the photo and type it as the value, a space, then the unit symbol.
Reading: -10 °F
